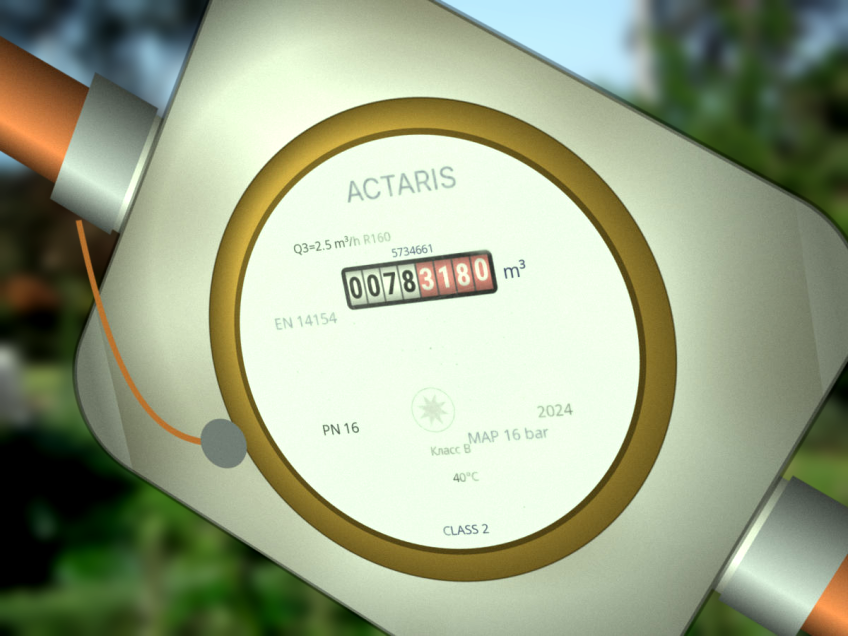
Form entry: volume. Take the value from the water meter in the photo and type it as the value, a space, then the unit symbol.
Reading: 78.3180 m³
